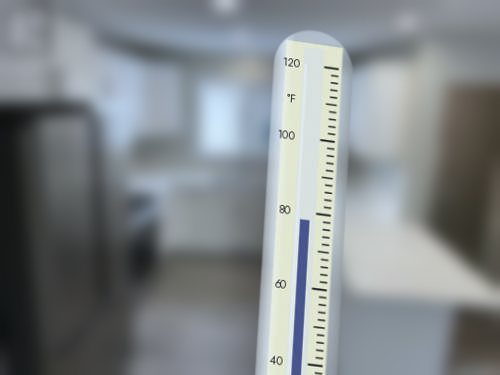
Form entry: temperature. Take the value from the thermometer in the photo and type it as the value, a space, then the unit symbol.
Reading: 78 °F
